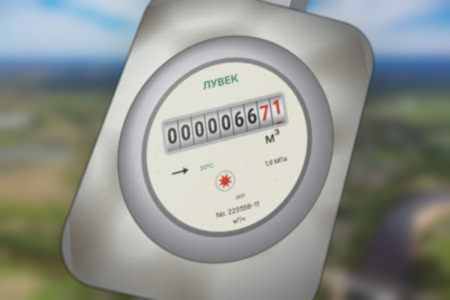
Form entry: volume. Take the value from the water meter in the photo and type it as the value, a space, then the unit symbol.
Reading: 66.71 m³
